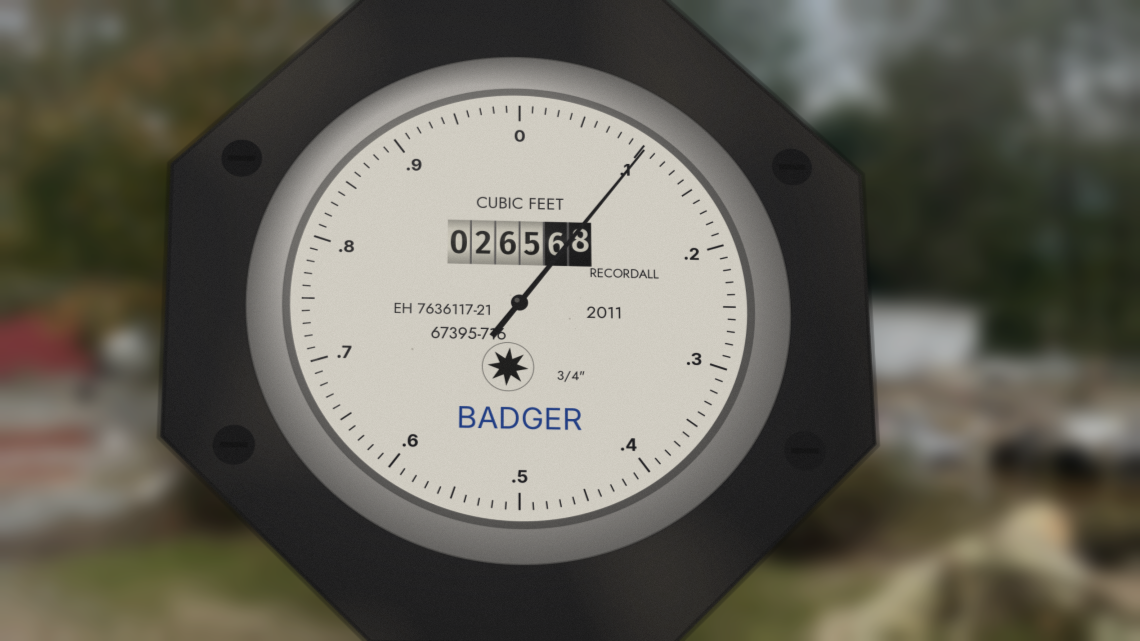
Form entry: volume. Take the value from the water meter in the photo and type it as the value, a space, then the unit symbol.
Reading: 26568.10 ft³
